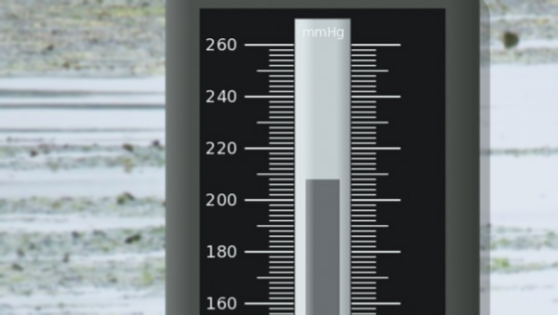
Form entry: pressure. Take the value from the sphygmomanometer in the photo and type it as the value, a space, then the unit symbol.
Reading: 208 mmHg
